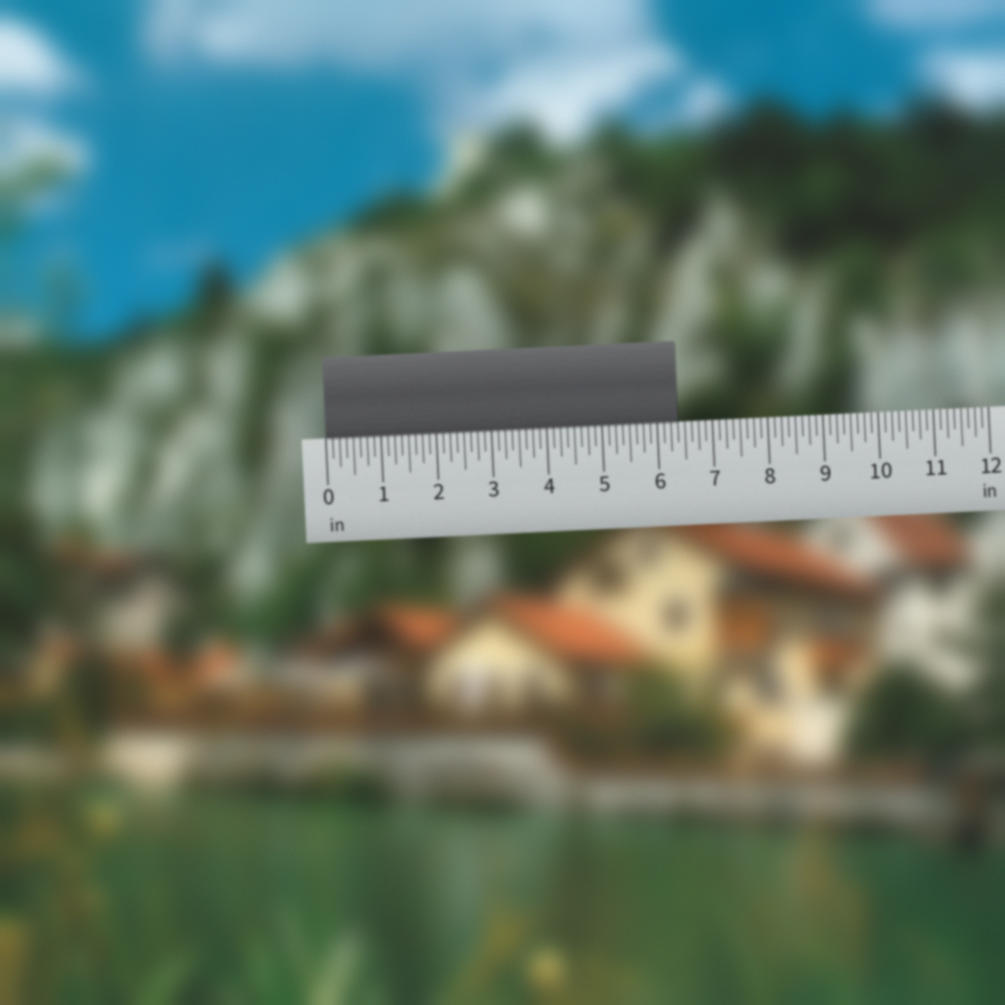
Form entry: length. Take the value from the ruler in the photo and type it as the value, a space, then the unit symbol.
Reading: 6.375 in
